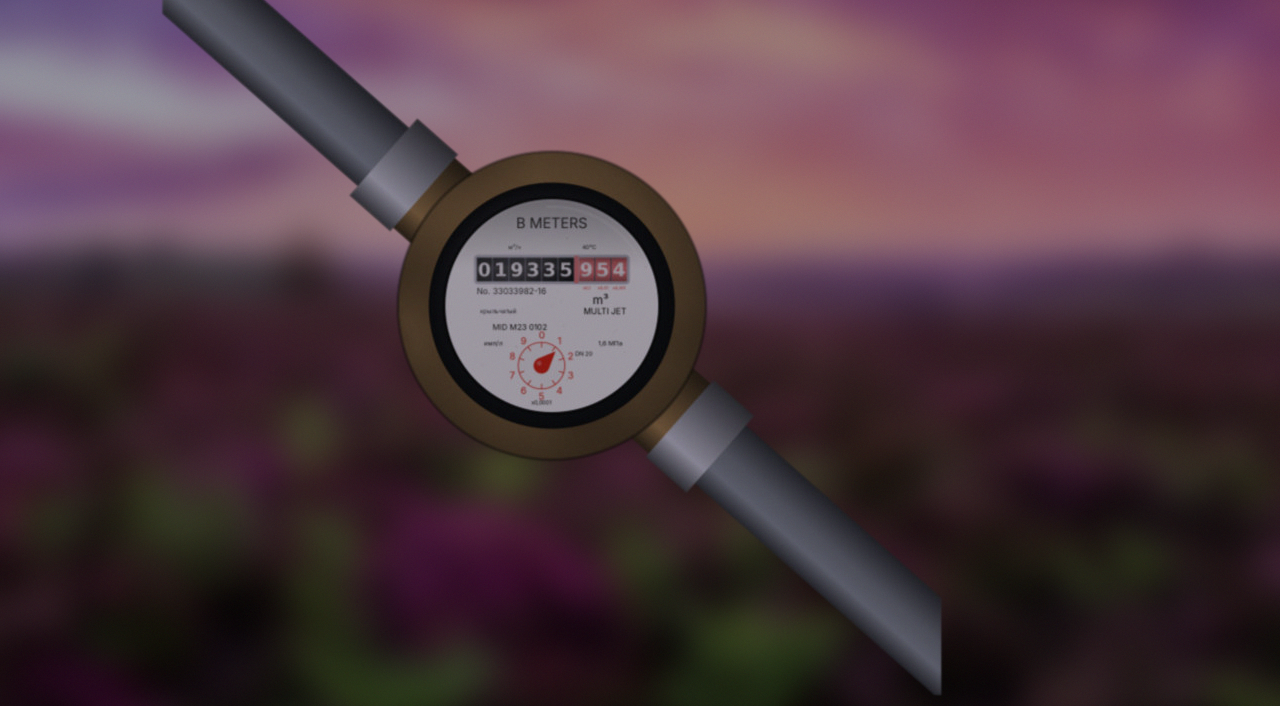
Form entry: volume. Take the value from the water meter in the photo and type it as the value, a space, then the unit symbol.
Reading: 19335.9541 m³
